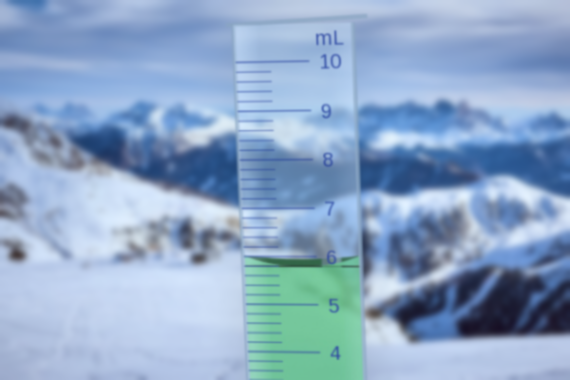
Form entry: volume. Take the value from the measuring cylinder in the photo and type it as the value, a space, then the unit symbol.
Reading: 5.8 mL
